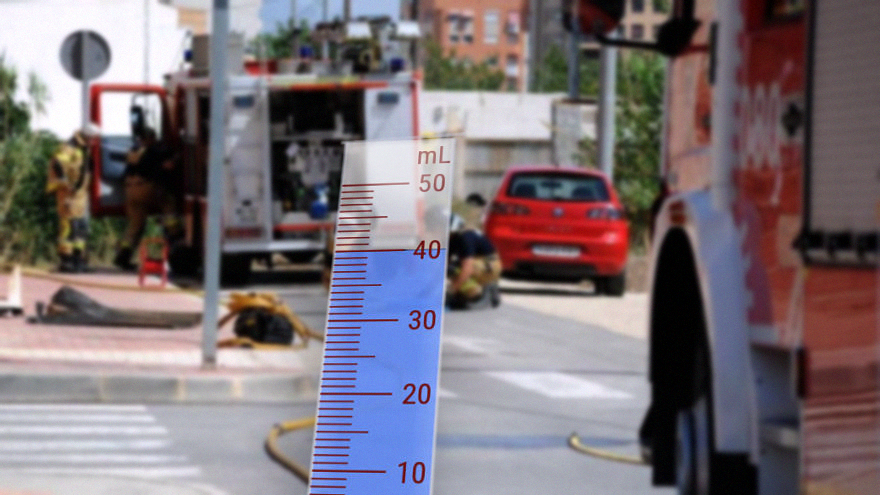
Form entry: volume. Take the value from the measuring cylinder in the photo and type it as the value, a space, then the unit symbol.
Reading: 40 mL
